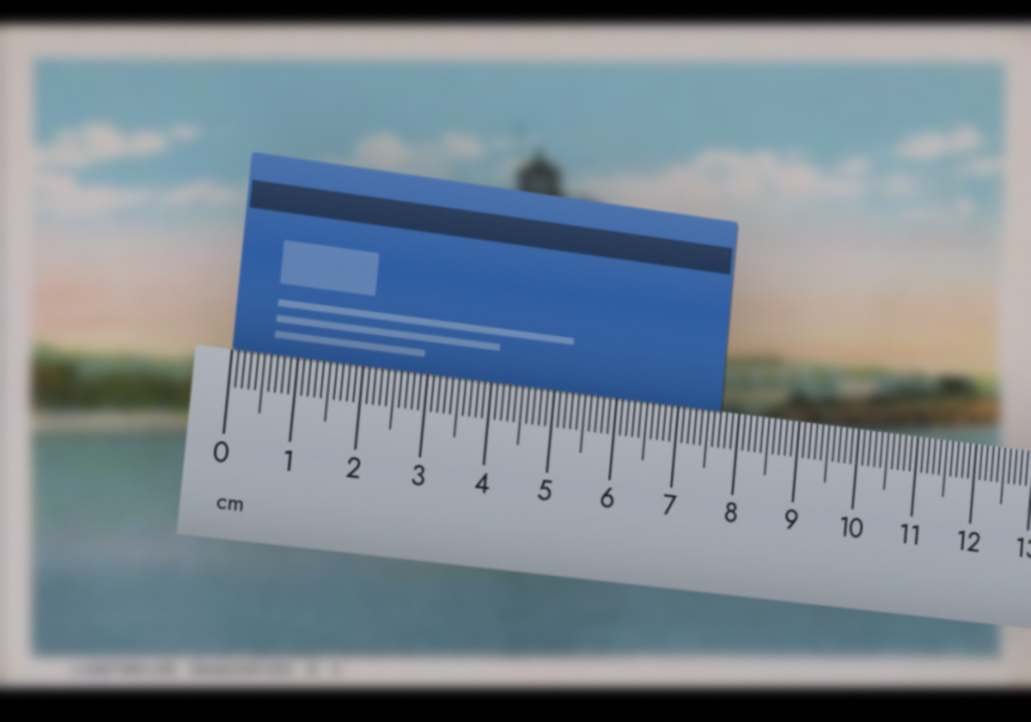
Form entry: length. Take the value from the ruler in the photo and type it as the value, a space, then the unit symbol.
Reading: 7.7 cm
